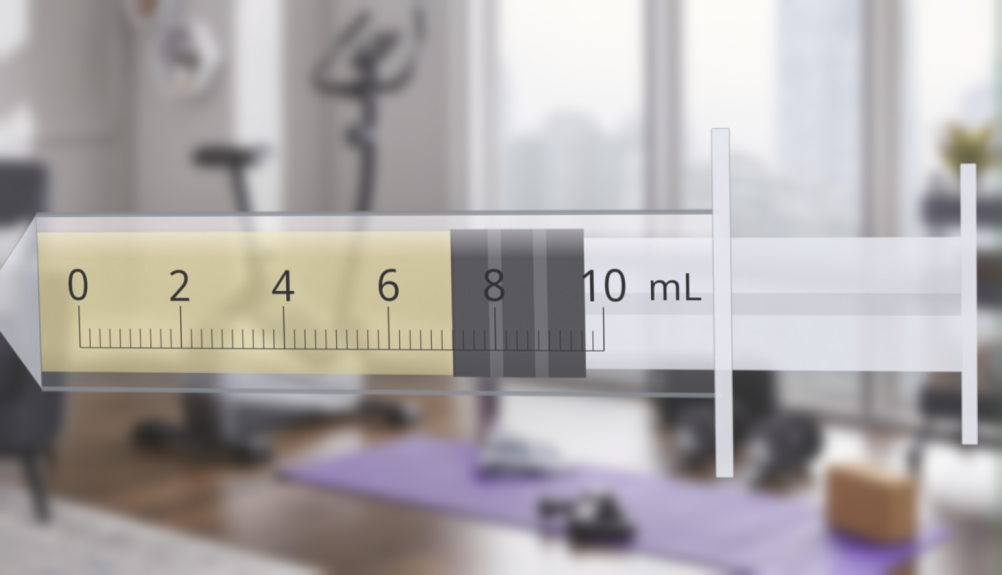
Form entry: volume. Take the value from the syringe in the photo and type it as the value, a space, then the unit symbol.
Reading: 7.2 mL
